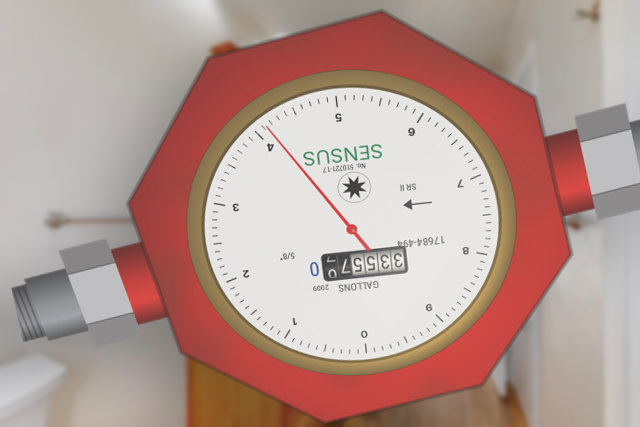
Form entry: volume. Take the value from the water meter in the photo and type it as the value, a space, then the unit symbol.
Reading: 3355764.1 gal
